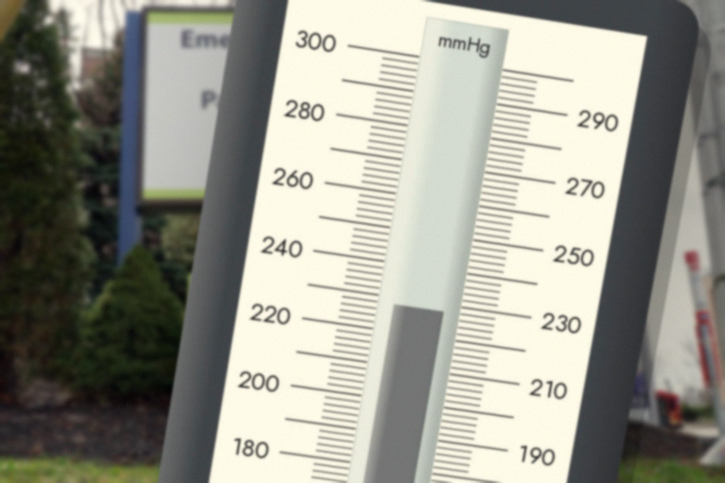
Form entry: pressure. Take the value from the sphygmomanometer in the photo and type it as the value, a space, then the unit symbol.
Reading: 228 mmHg
